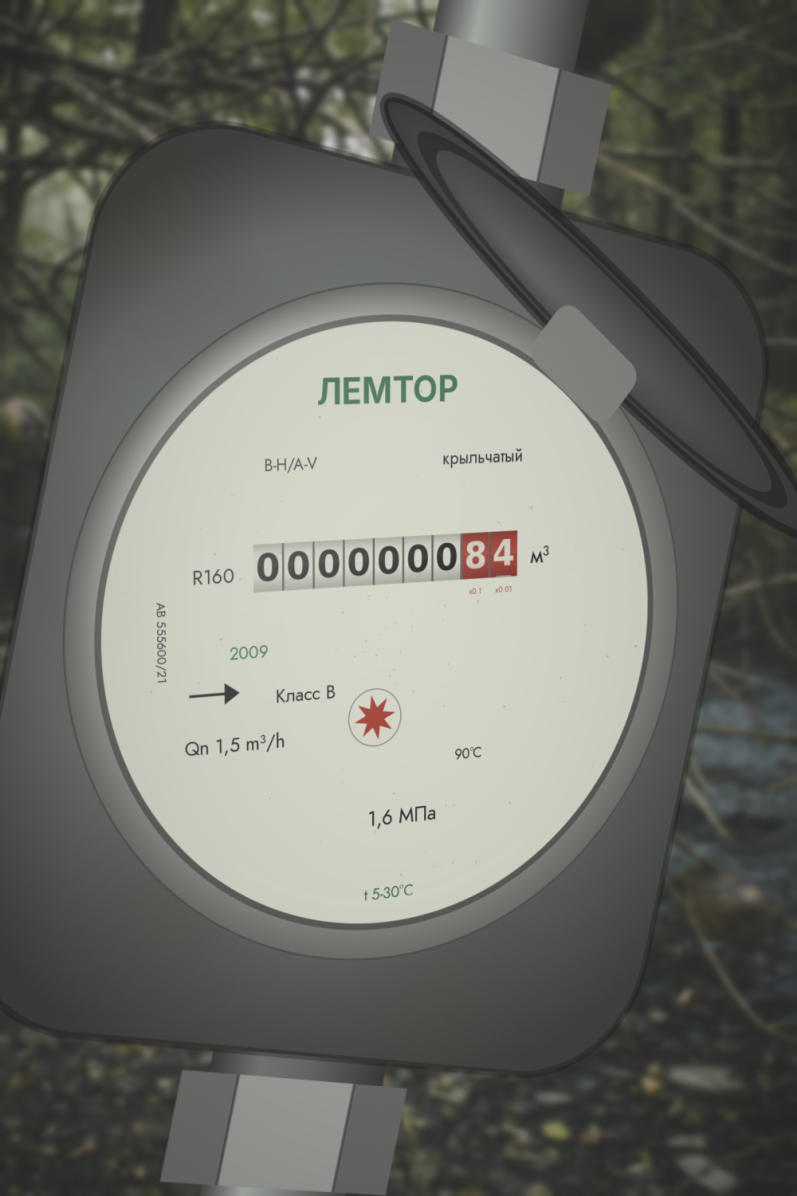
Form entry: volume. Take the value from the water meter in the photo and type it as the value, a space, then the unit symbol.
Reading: 0.84 m³
